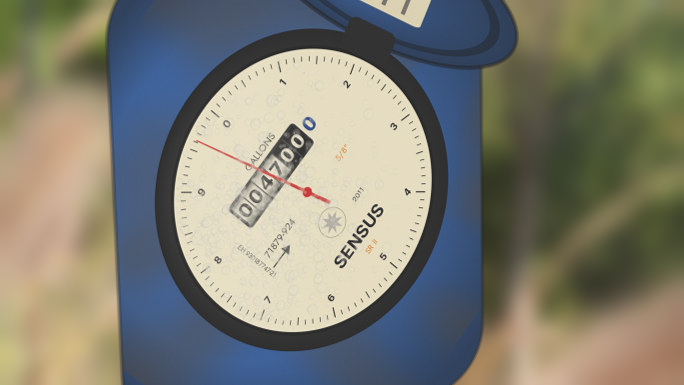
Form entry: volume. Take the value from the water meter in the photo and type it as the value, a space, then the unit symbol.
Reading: 46999.6 gal
